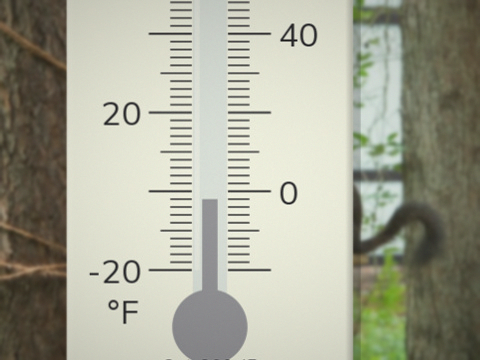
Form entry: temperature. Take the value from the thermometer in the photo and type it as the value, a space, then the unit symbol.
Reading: -2 °F
